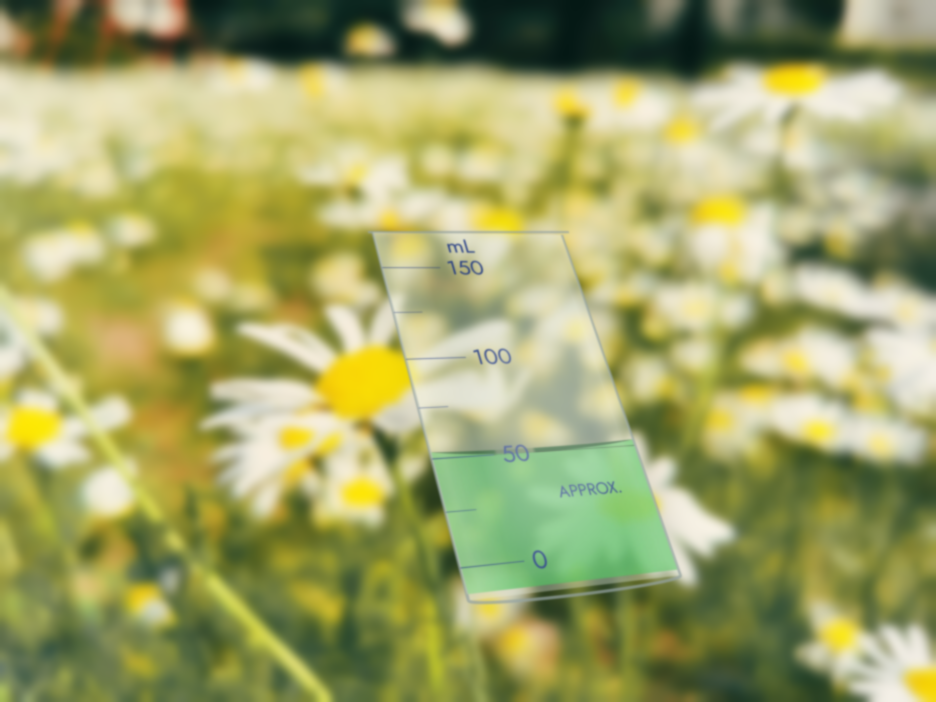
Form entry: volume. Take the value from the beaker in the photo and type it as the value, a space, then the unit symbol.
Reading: 50 mL
